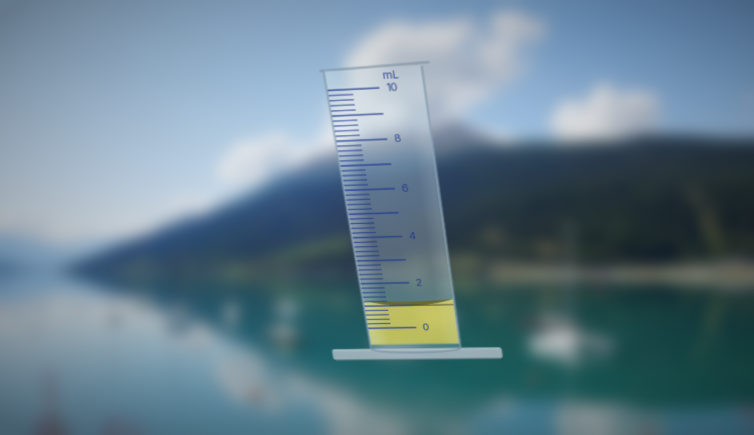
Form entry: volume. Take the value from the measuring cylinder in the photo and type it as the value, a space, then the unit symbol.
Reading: 1 mL
